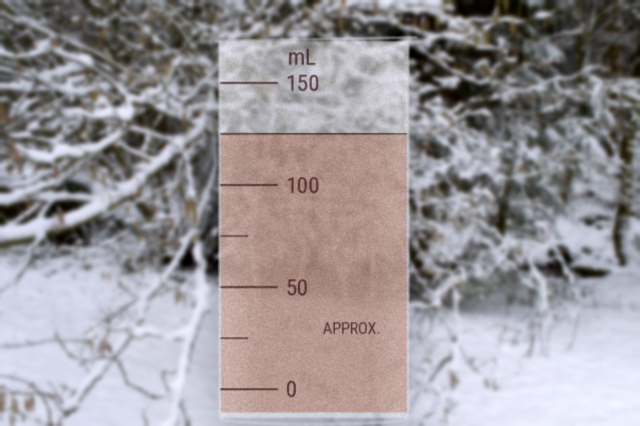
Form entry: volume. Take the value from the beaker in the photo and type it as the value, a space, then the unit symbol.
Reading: 125 mL
